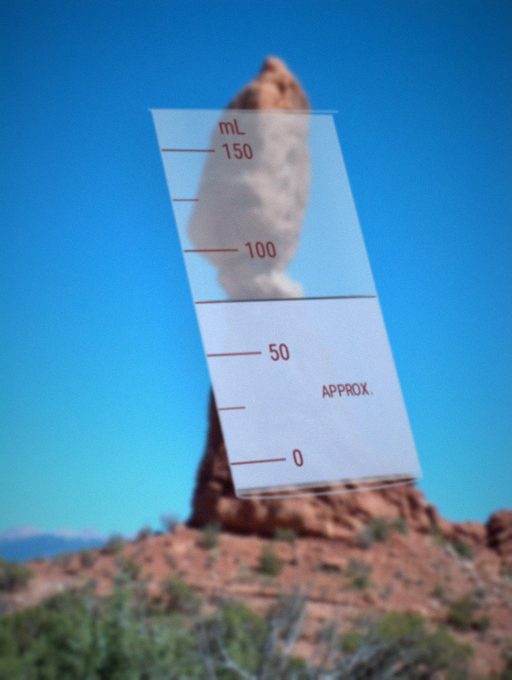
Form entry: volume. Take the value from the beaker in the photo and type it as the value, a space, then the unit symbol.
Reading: 75 mL
